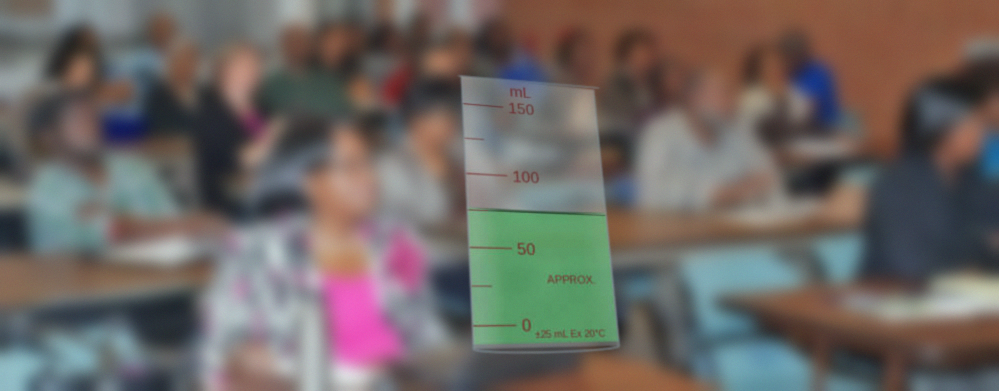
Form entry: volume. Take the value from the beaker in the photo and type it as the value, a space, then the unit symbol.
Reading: 75 mL
